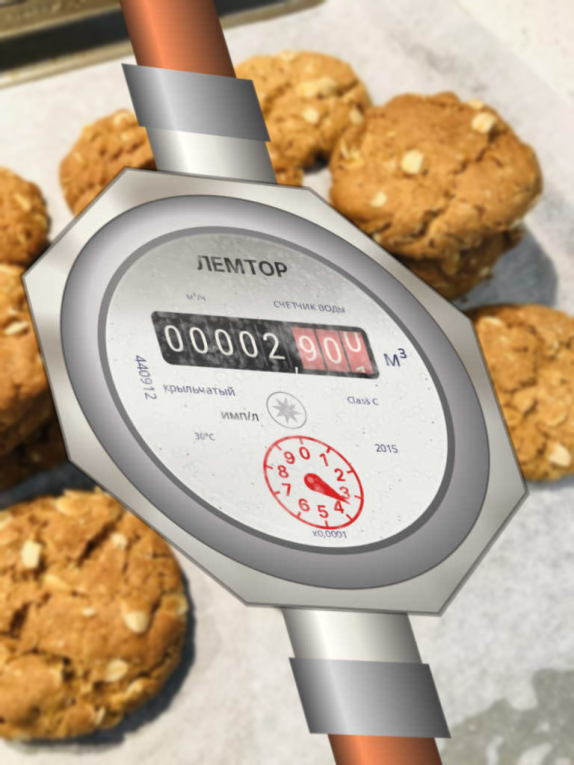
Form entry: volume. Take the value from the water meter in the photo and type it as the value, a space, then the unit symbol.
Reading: 2.9003 m³
